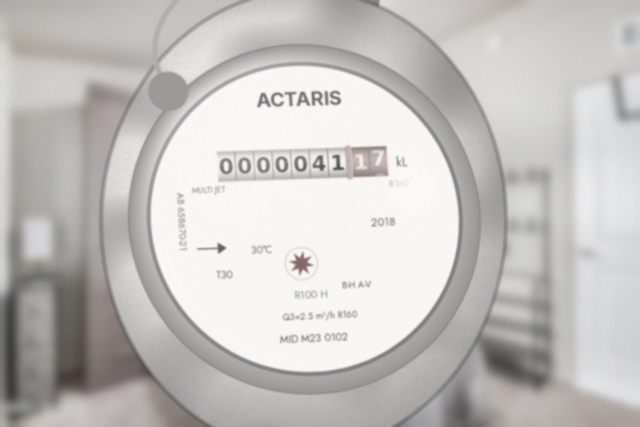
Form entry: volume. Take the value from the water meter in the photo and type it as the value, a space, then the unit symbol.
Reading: 41.17 kL
